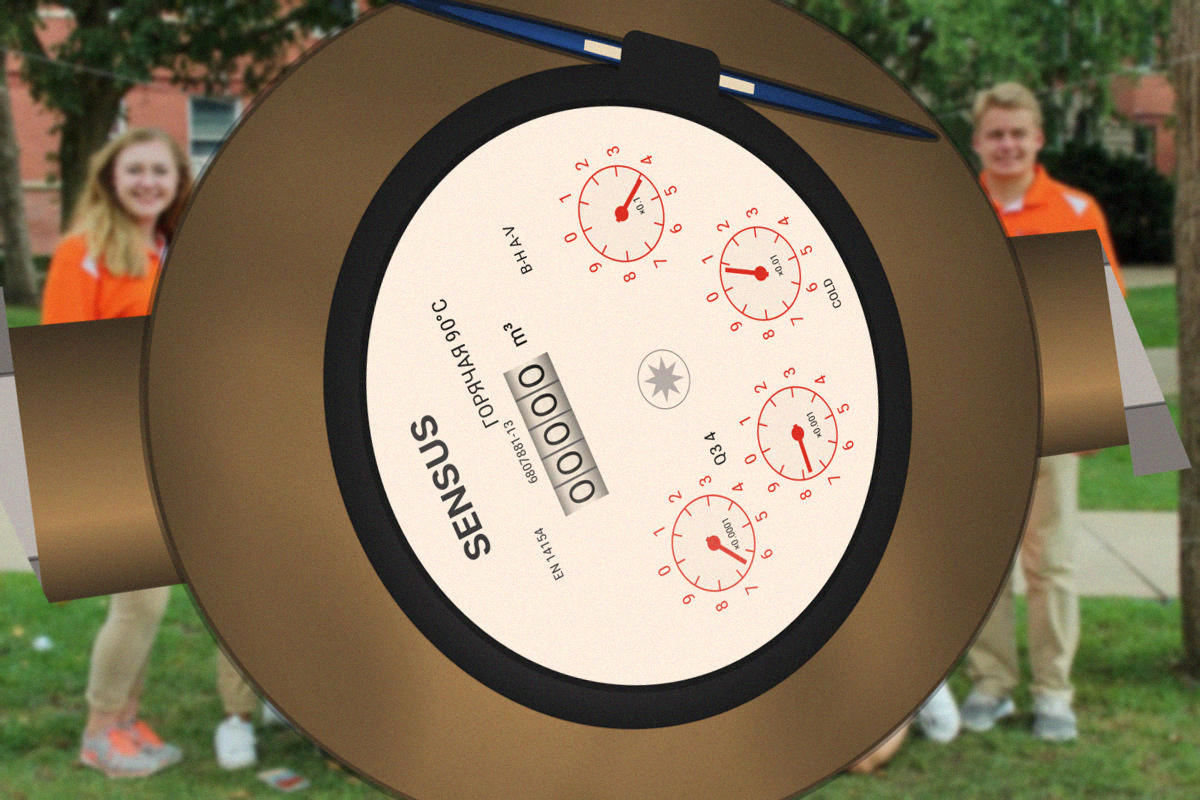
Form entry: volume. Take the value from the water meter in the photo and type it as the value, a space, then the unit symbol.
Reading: 0.4076 m³
